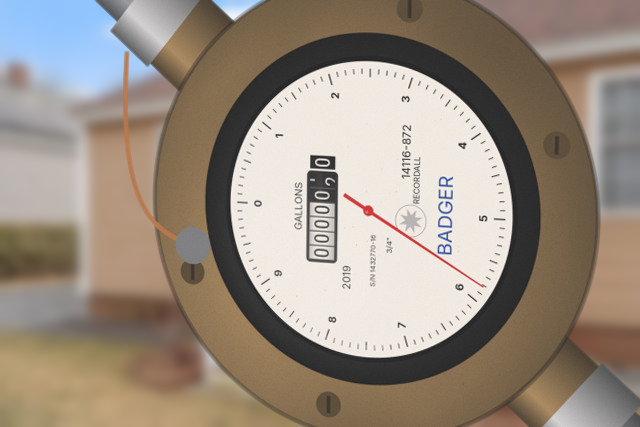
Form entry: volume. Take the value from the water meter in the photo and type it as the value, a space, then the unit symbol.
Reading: 15.8 gal
